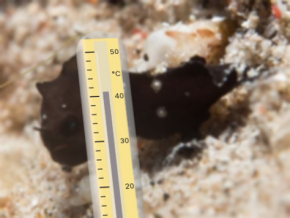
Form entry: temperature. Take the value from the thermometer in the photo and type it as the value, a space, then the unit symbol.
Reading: 41 °C
